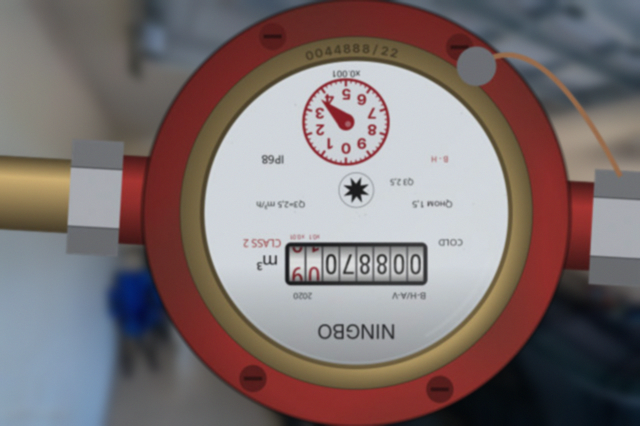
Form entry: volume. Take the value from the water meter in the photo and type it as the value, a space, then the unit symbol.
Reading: 8870.093 m³
